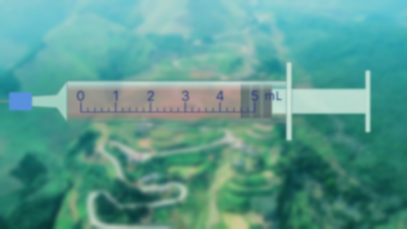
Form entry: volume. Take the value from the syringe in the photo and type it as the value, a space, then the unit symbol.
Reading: 4.6 mL
